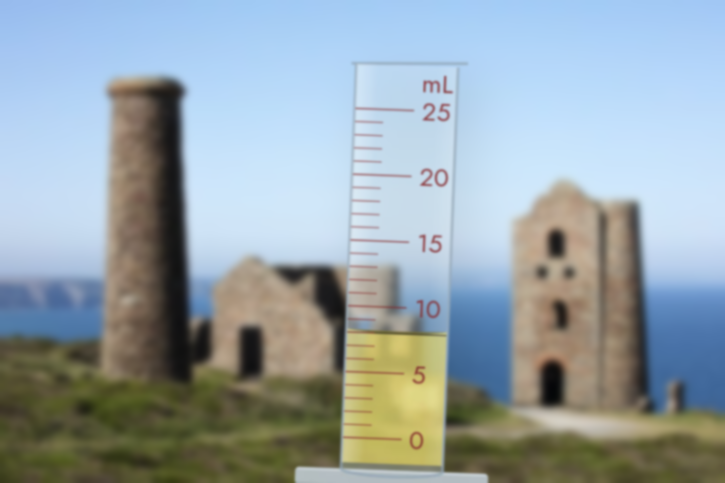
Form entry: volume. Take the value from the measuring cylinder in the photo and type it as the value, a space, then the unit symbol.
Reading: 8 mL
